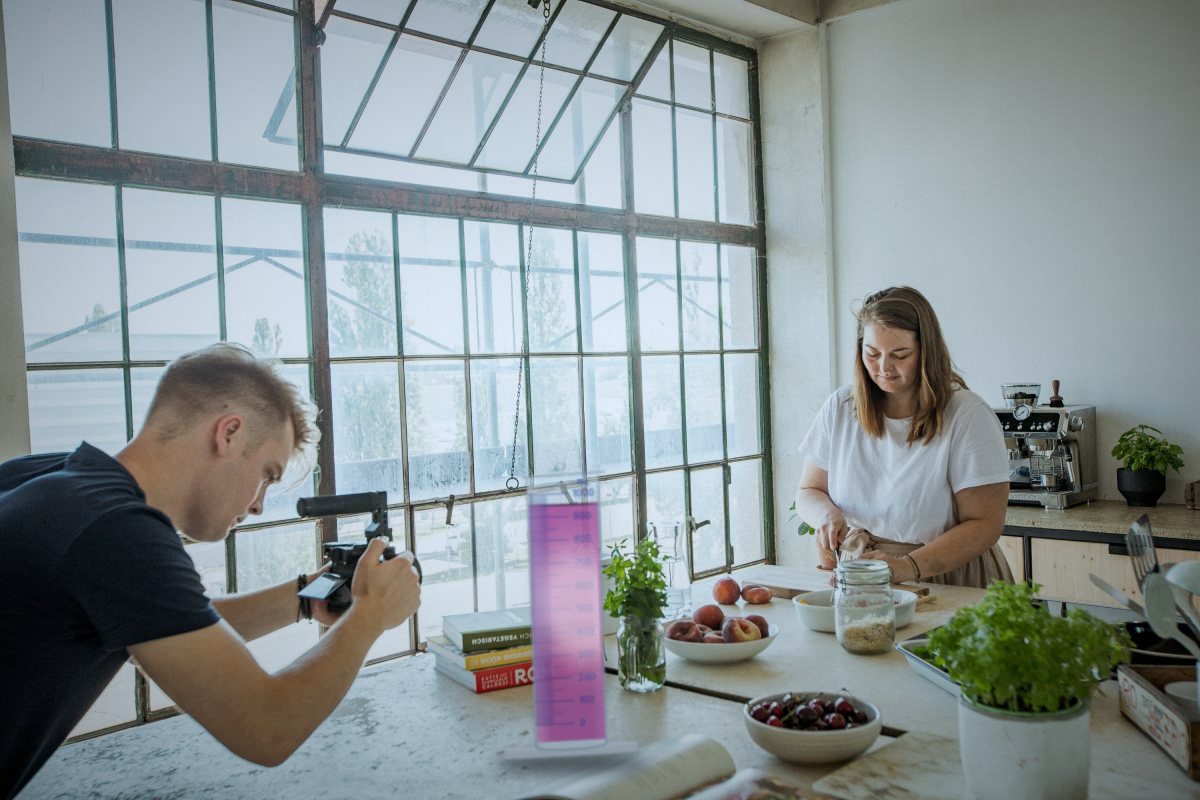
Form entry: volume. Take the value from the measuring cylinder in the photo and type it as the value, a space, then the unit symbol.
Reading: 950 mL
